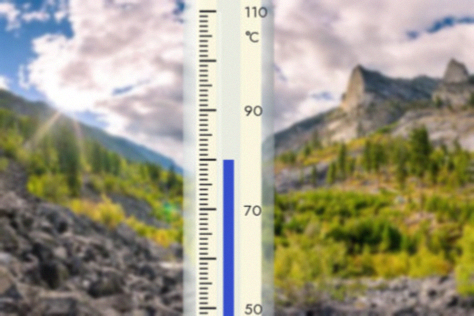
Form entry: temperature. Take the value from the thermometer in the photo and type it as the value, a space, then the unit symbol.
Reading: 80 °C
